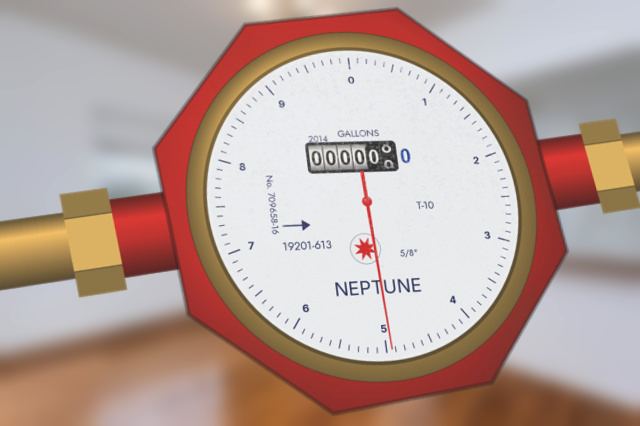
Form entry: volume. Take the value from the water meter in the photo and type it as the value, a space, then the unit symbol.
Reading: 84.9 gal
